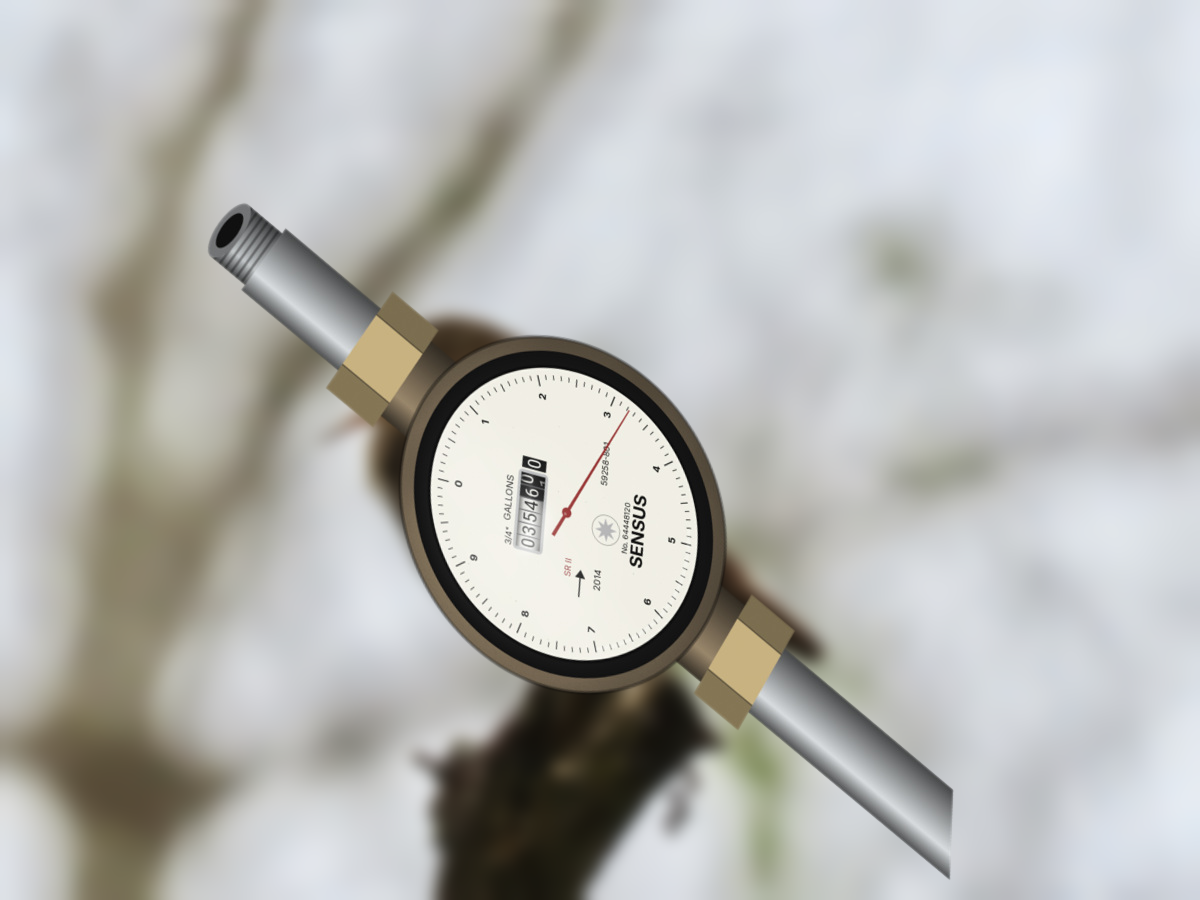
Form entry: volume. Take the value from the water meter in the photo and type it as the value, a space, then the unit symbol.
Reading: 354603.2 gal
